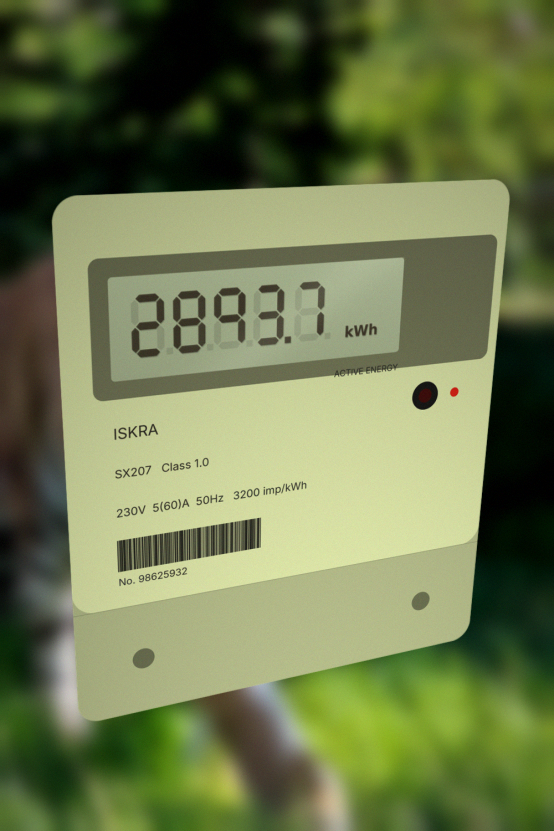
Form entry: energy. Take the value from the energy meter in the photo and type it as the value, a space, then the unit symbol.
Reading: 2893.7 kWh
